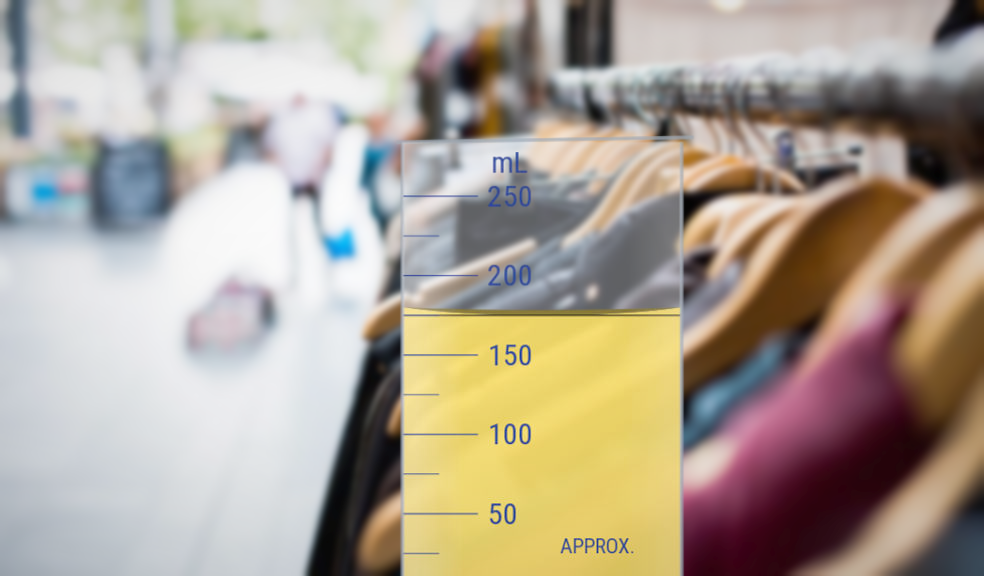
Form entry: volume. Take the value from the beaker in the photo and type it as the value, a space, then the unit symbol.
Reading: 175 mL
